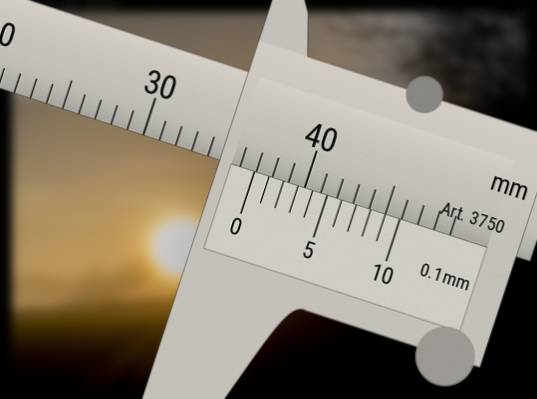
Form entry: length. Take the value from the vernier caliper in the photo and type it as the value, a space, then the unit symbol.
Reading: 36.9 mm
